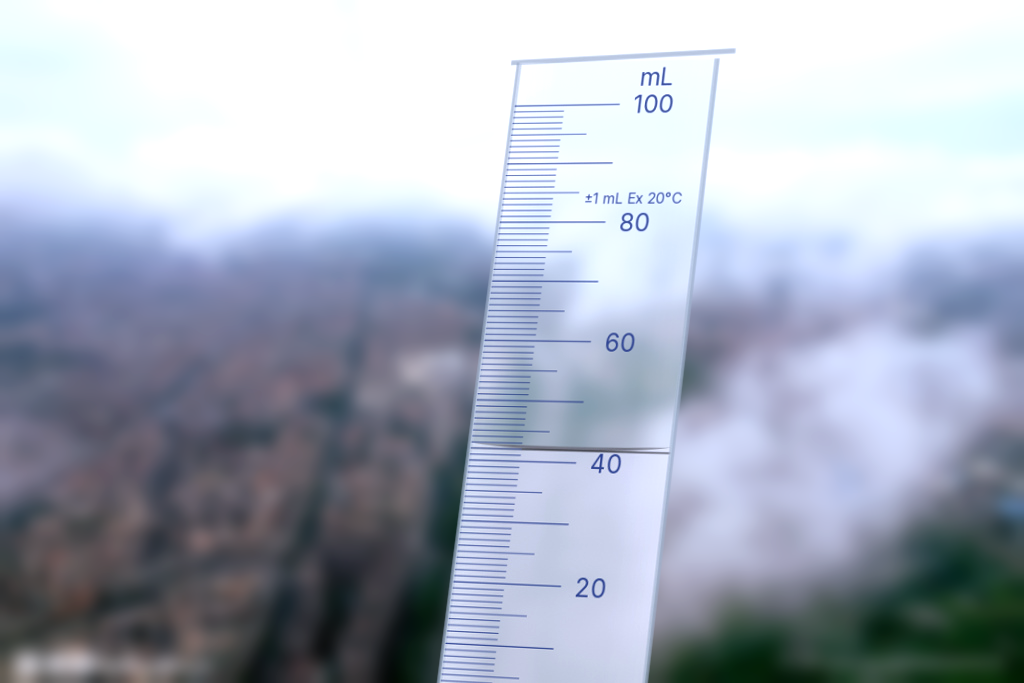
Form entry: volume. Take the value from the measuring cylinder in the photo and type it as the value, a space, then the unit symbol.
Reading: 42 mL
